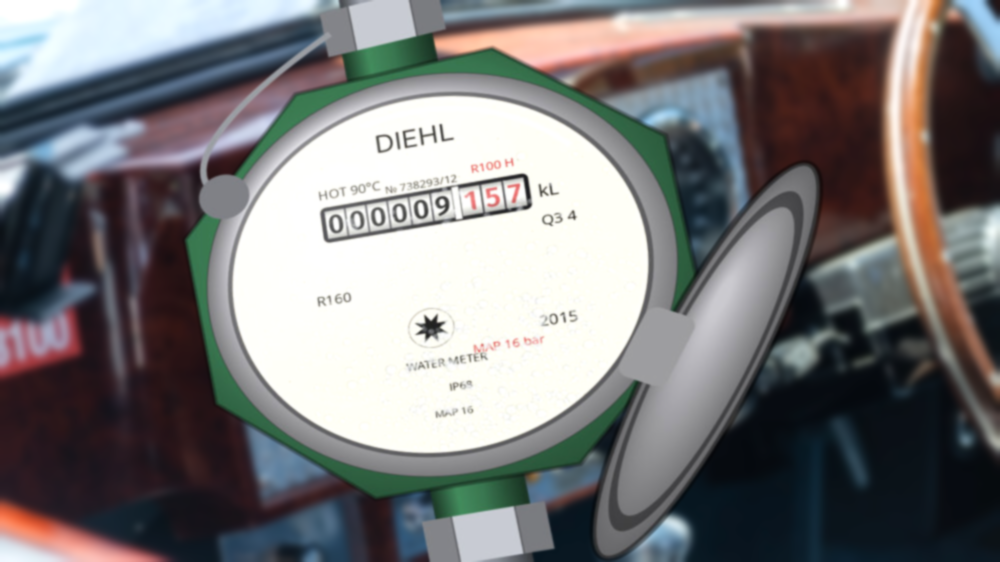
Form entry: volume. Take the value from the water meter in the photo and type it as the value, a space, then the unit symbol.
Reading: 9.157 kL
